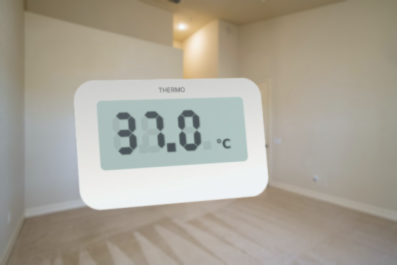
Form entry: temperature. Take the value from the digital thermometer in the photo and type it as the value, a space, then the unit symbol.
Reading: 37.0 °C
